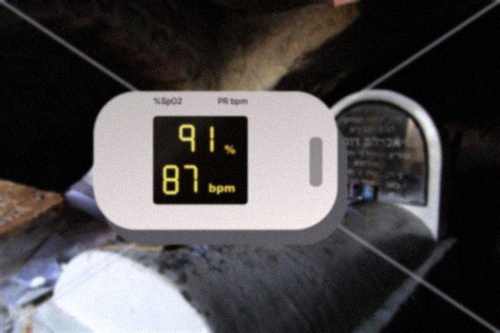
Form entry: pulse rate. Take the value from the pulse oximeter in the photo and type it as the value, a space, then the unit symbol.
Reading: 87 bpm
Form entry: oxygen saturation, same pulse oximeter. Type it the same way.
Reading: 91 %
